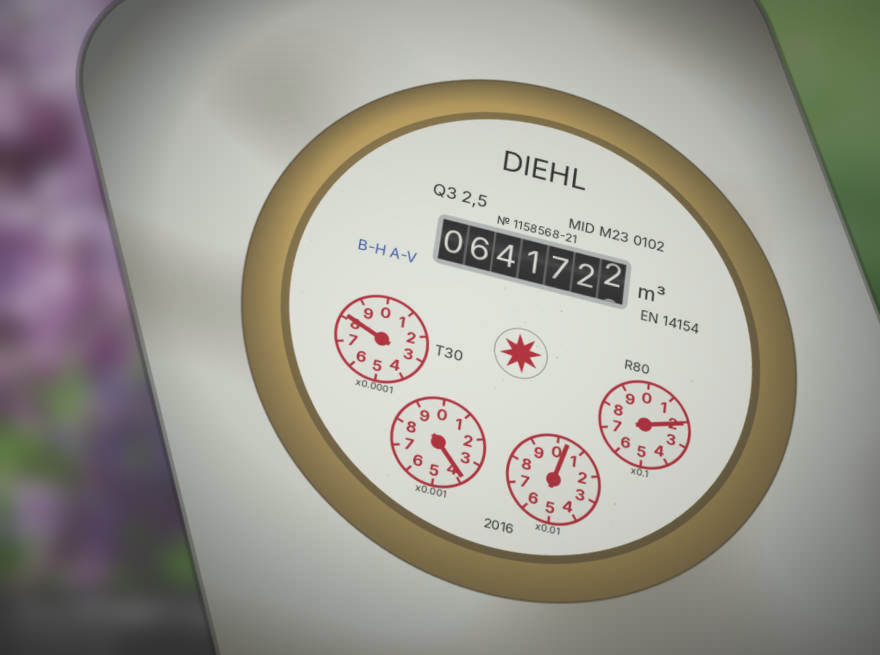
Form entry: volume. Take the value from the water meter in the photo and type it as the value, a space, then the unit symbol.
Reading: 641722.2038 m³
